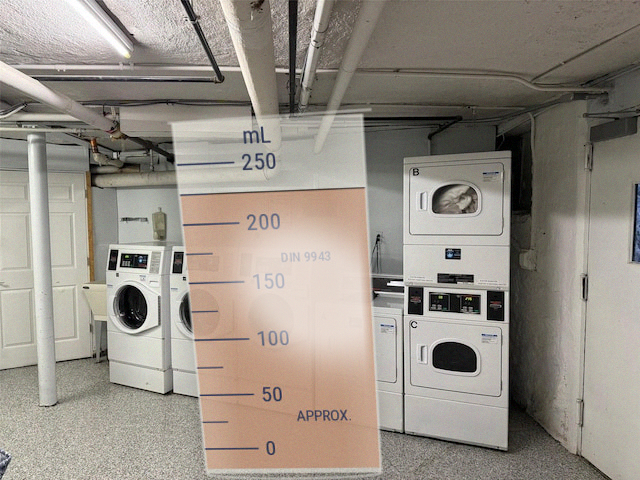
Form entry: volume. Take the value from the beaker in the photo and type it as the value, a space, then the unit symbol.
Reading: 225 mL
